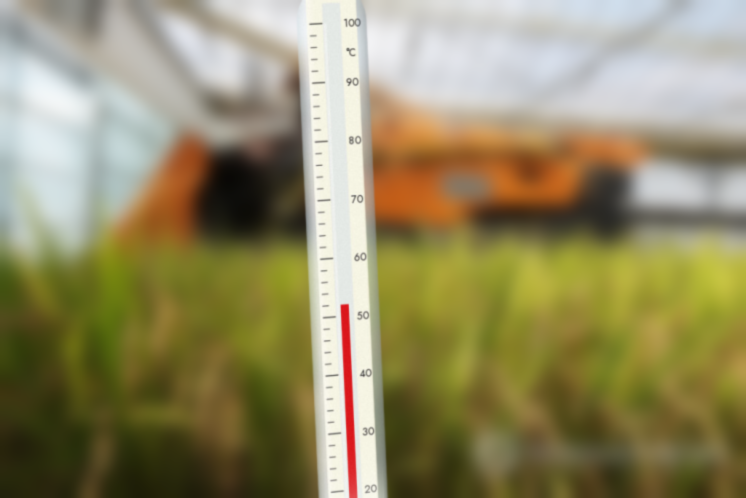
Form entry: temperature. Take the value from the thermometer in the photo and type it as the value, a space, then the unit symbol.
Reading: 52 °C
